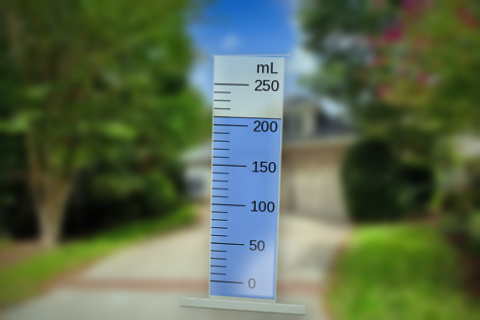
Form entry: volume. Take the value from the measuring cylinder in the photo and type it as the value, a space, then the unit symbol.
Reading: 210 mL
